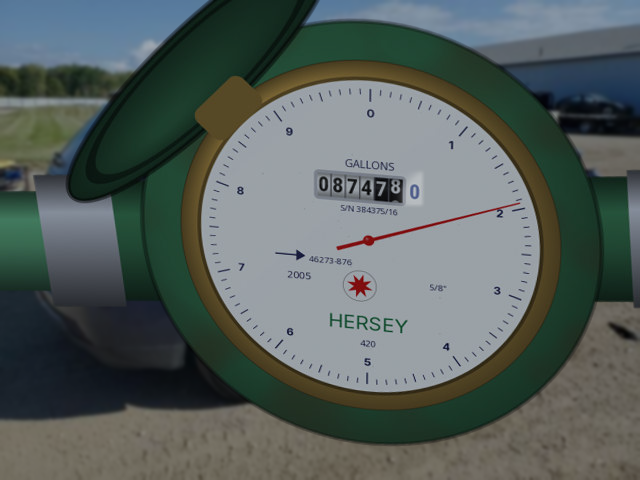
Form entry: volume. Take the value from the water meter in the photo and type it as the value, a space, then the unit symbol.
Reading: 874781.9 gal
